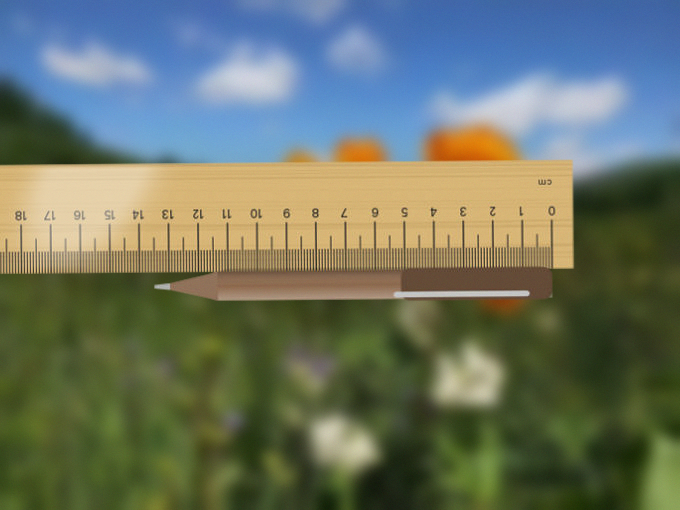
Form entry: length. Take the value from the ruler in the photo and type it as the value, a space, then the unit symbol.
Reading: 13.5 cm
